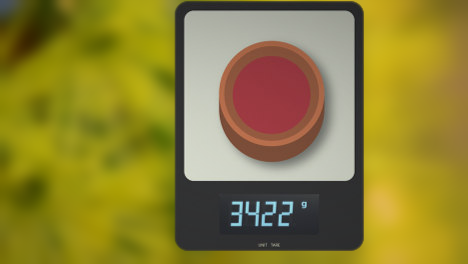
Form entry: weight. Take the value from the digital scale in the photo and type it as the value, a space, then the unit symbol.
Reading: 3422 g
